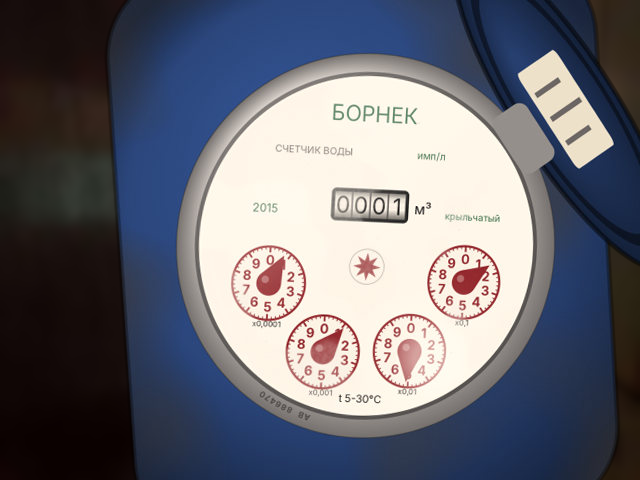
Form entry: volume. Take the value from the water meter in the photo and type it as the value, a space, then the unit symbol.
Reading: 1.1510 m³
